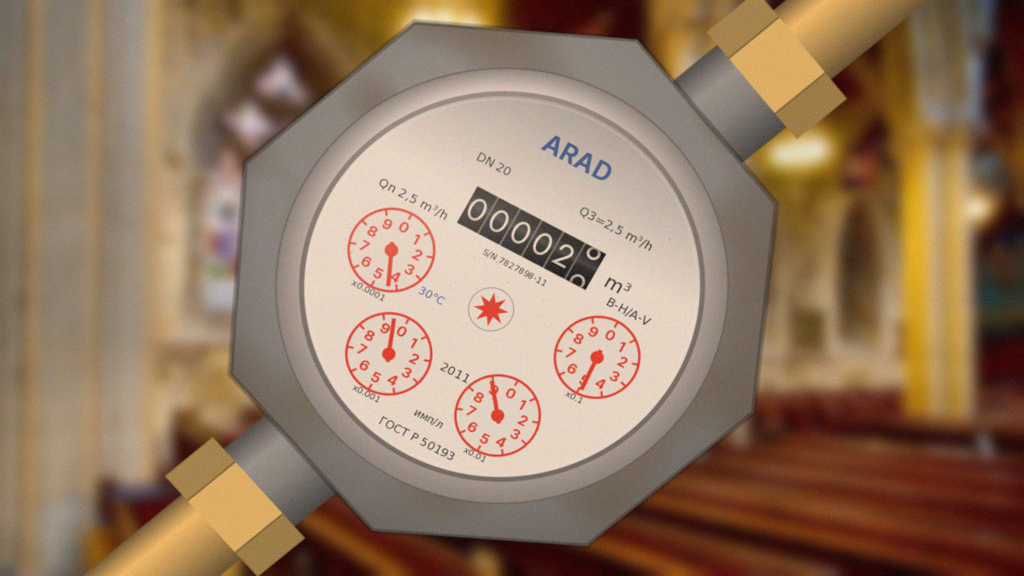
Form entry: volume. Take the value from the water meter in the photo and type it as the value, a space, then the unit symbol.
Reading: 28.4894 m³
